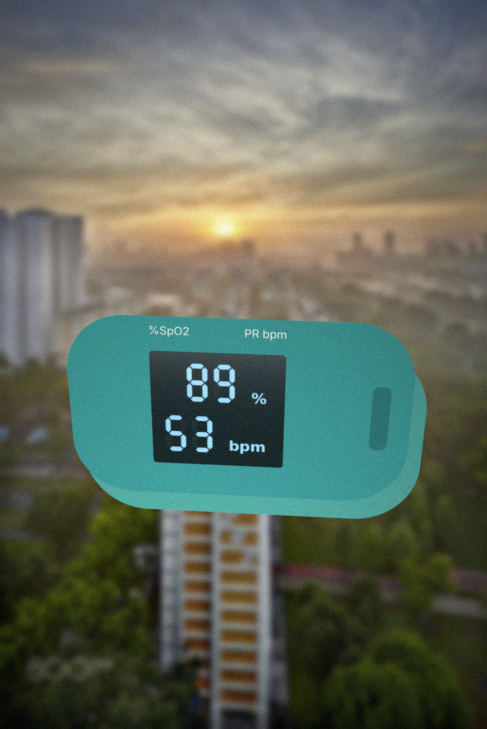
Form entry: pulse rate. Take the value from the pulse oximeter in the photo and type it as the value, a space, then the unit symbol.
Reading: 53 bpm
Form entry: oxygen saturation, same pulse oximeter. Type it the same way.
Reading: 89 %
